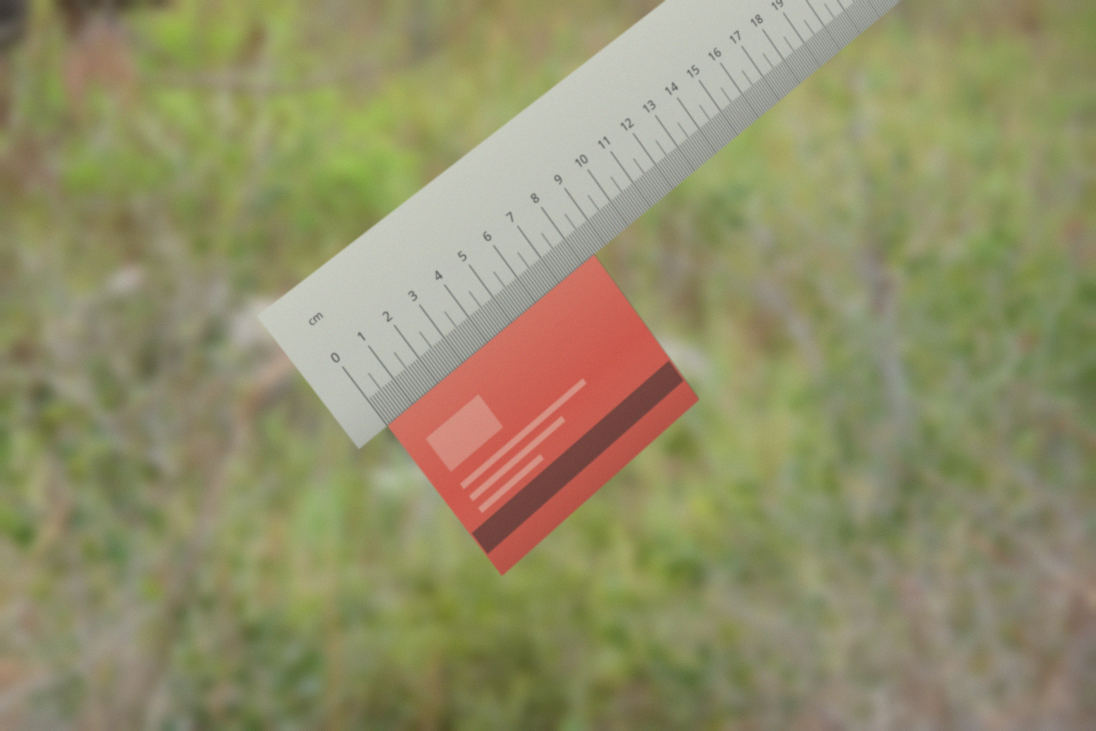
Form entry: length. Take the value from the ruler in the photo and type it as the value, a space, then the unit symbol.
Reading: 8.5 cm
